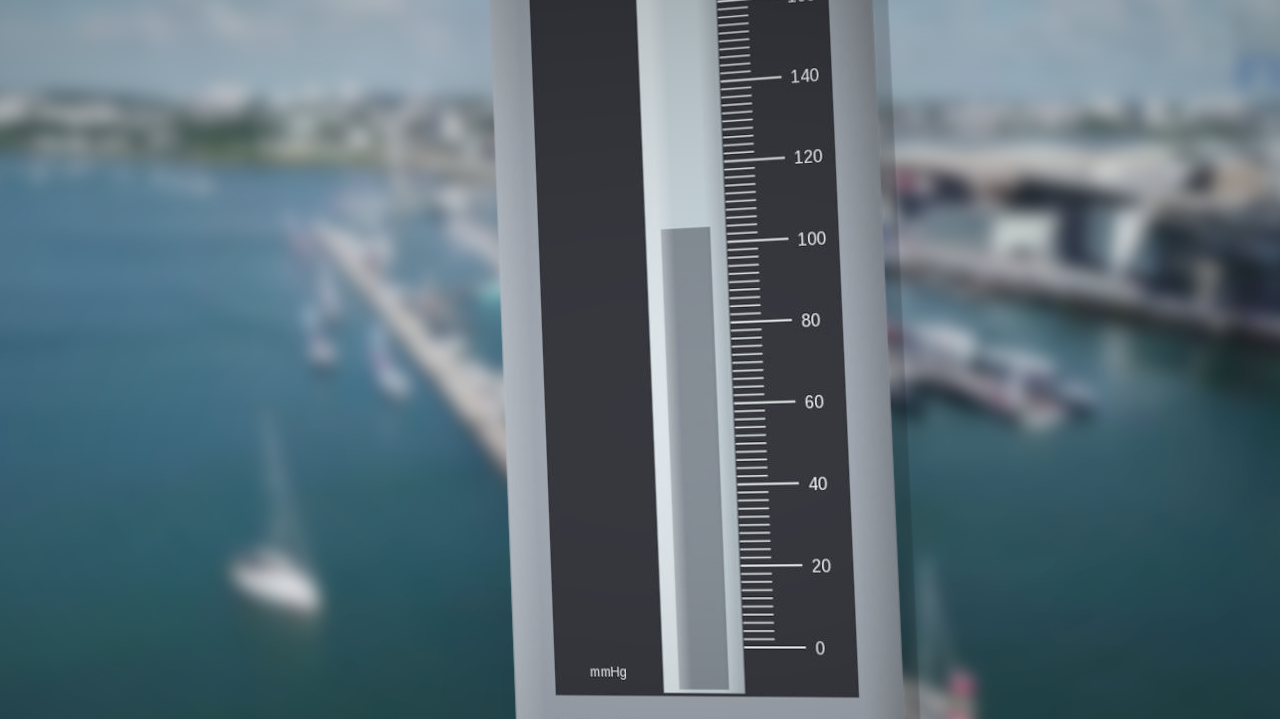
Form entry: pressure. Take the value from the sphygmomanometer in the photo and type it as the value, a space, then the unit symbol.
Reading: 104 mmHg
